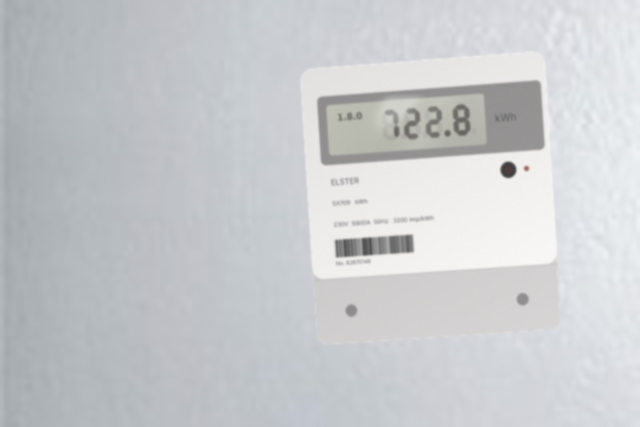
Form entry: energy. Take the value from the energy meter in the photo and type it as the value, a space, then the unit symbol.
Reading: 722.8 kWh
